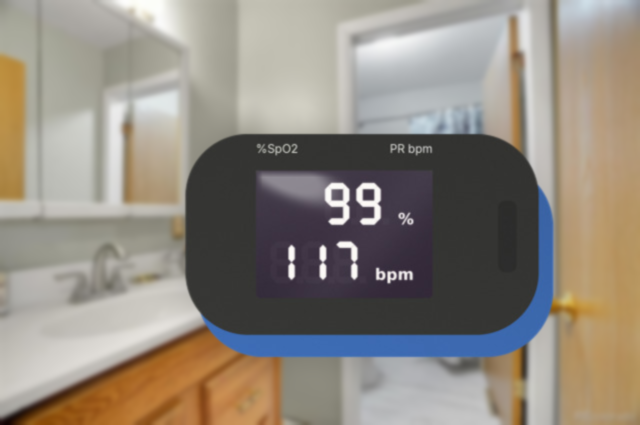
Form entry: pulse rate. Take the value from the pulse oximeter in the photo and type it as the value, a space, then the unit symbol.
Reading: 117 bpm
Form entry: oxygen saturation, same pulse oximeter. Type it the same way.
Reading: 99 %
